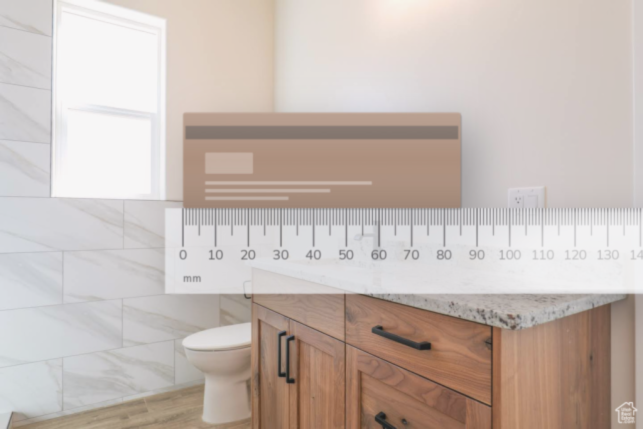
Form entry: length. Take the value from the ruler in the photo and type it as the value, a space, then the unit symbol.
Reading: 85 mm
